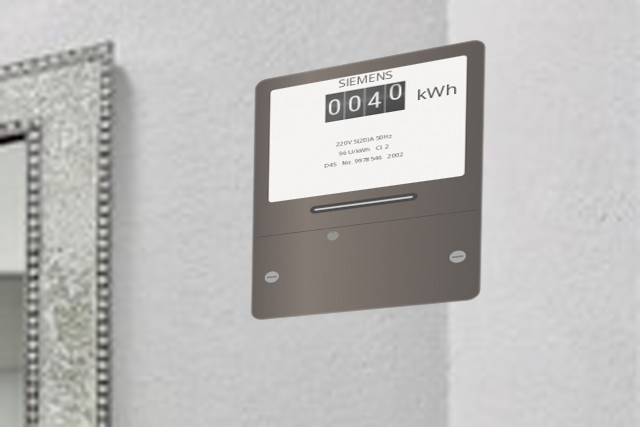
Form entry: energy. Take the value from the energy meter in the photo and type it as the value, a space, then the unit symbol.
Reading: 40 kWh
